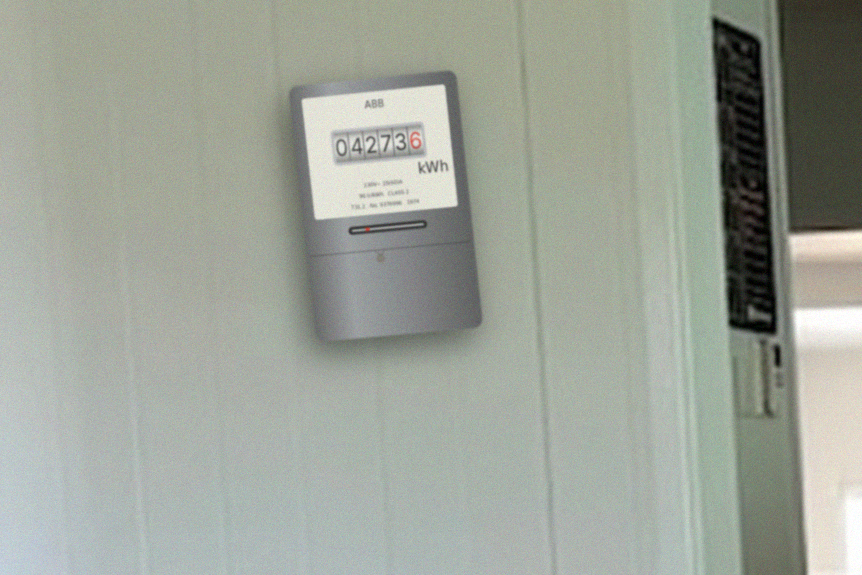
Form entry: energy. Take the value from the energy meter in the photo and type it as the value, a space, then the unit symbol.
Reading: 4273.6 kWh
